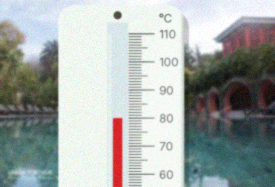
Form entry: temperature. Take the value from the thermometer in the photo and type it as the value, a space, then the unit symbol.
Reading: 80 °C
